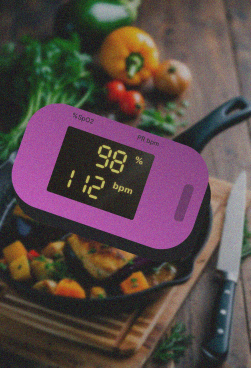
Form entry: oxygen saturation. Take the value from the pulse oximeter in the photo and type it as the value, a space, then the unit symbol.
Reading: 98 %
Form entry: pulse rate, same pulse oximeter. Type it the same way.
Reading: 112 bpm
